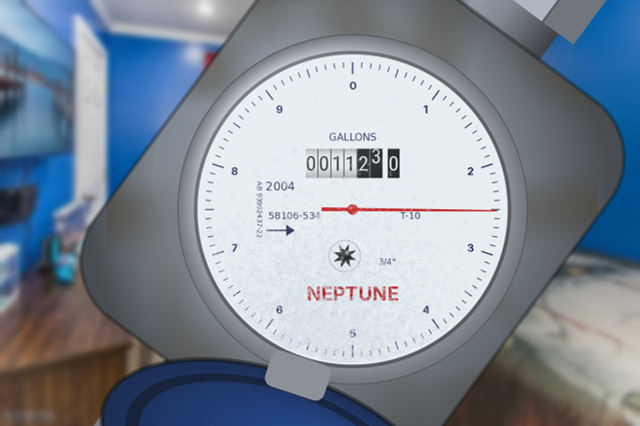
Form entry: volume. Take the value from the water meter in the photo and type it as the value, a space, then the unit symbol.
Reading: 11232.5 gal
